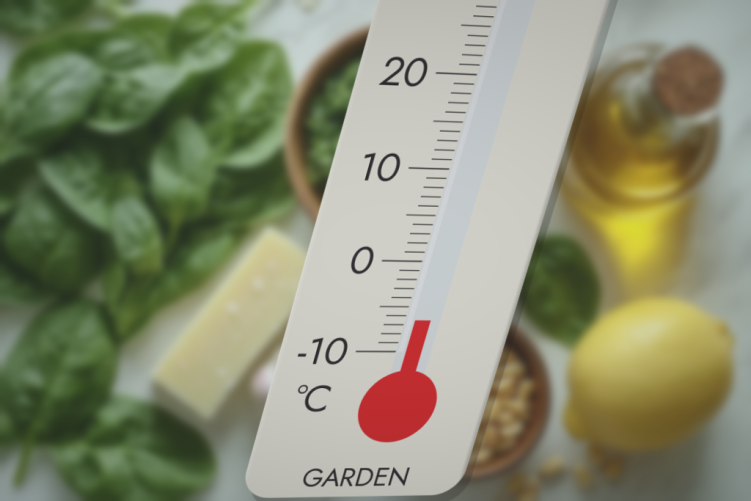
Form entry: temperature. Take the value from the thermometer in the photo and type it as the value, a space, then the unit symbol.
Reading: -6.5 °C
